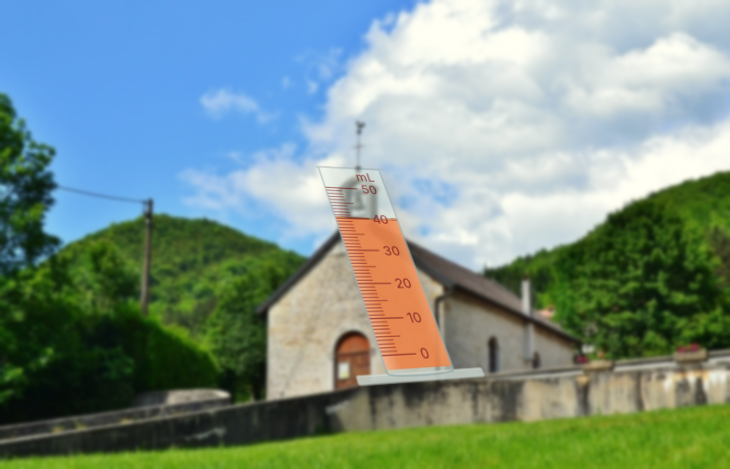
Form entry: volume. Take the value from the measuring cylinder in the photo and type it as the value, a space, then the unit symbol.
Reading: 40 mL
